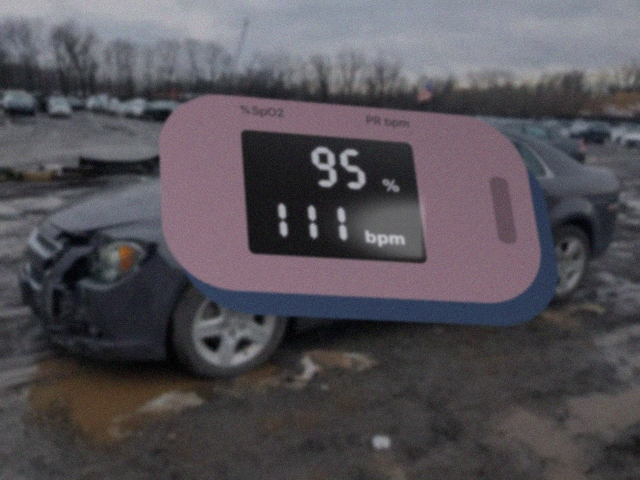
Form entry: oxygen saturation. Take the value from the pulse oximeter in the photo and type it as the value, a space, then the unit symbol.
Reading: 95 %
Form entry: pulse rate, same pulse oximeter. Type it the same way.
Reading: 111 bpm
